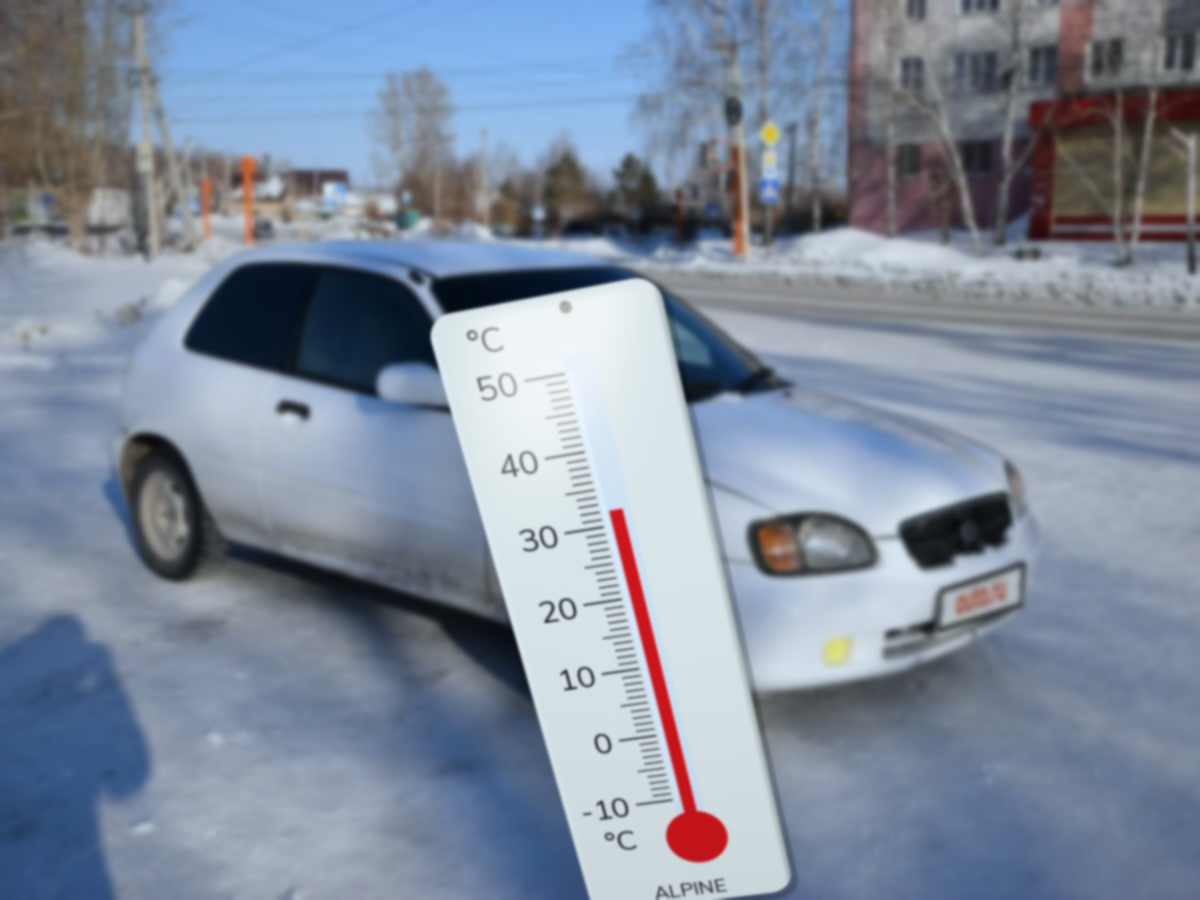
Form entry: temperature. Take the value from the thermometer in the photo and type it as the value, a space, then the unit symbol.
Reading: 32 °C
